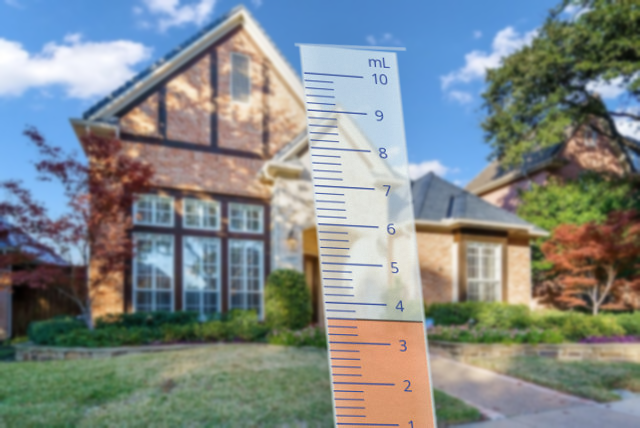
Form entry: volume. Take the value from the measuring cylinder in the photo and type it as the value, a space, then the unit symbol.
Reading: 3.6 mL
